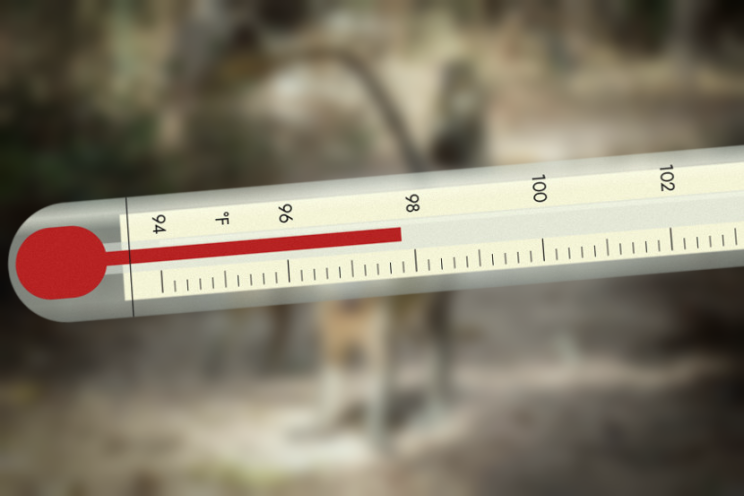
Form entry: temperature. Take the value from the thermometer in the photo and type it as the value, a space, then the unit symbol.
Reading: 97.8 °F
